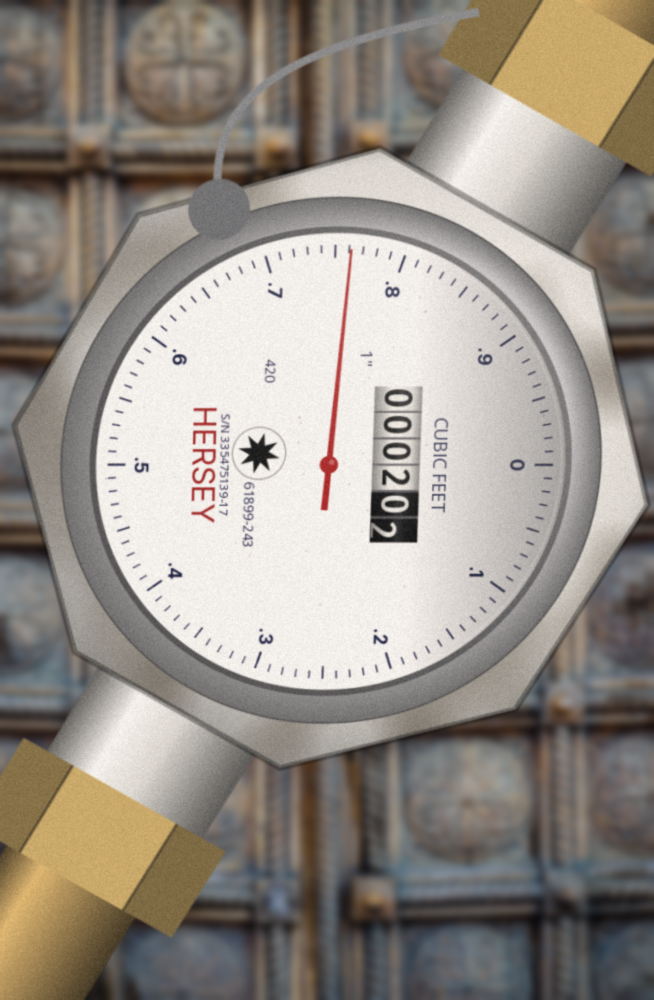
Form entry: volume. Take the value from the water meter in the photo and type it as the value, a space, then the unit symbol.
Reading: 201.76 ft³
